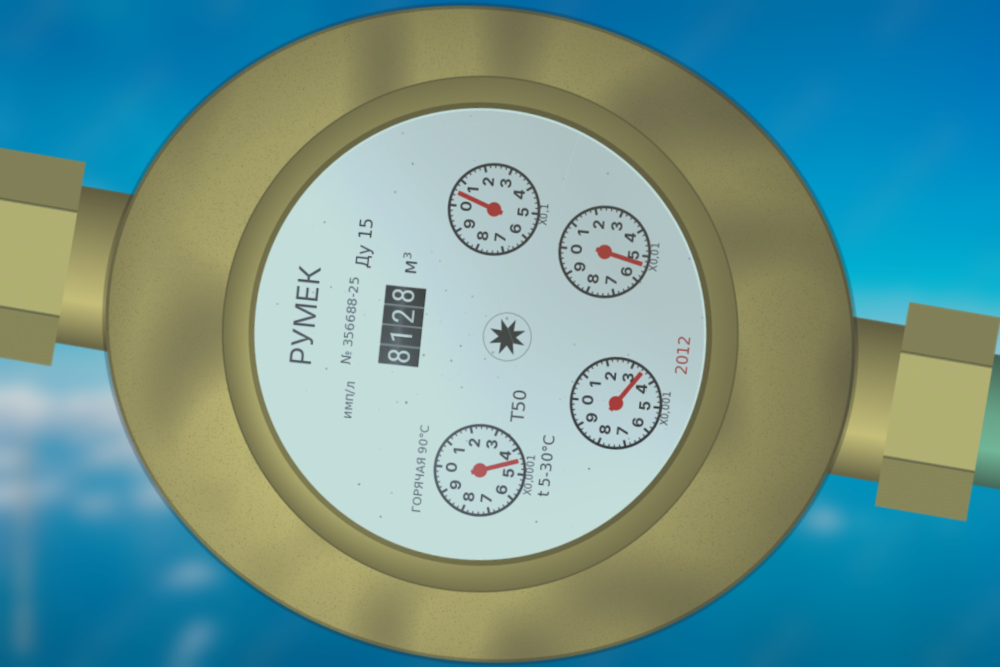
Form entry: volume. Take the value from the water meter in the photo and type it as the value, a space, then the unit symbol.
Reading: 8128.0534 m³
